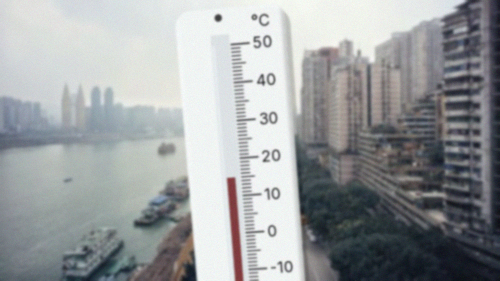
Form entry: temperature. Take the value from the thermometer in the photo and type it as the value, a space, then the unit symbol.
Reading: 15 °C
